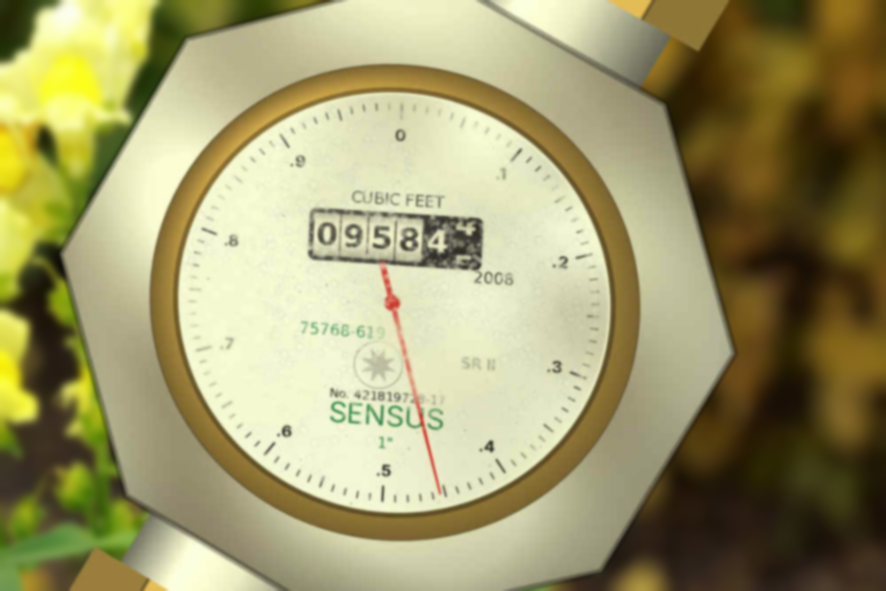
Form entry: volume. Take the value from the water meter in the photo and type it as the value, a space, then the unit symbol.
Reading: 95844.45 ft³
